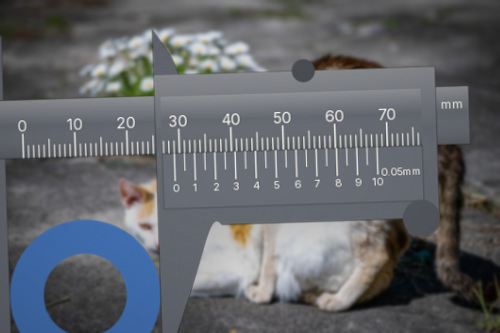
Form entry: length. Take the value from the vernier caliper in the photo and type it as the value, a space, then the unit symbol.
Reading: 29.0 mm
